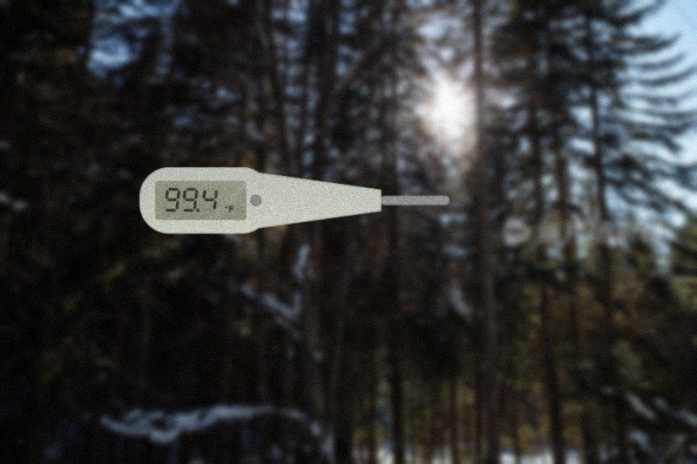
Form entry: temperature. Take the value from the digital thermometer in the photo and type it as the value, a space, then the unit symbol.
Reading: 99.4 °F
